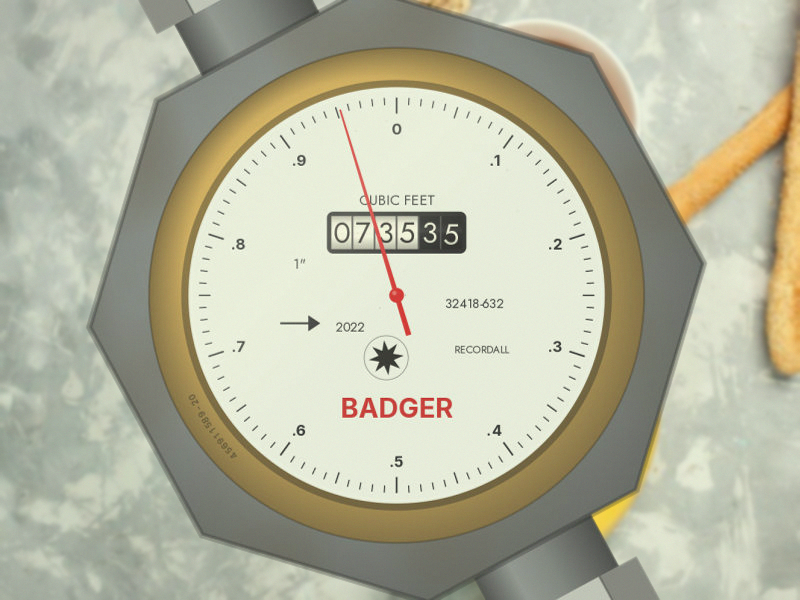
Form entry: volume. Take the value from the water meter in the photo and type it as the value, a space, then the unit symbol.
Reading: 73534.95 ft³
